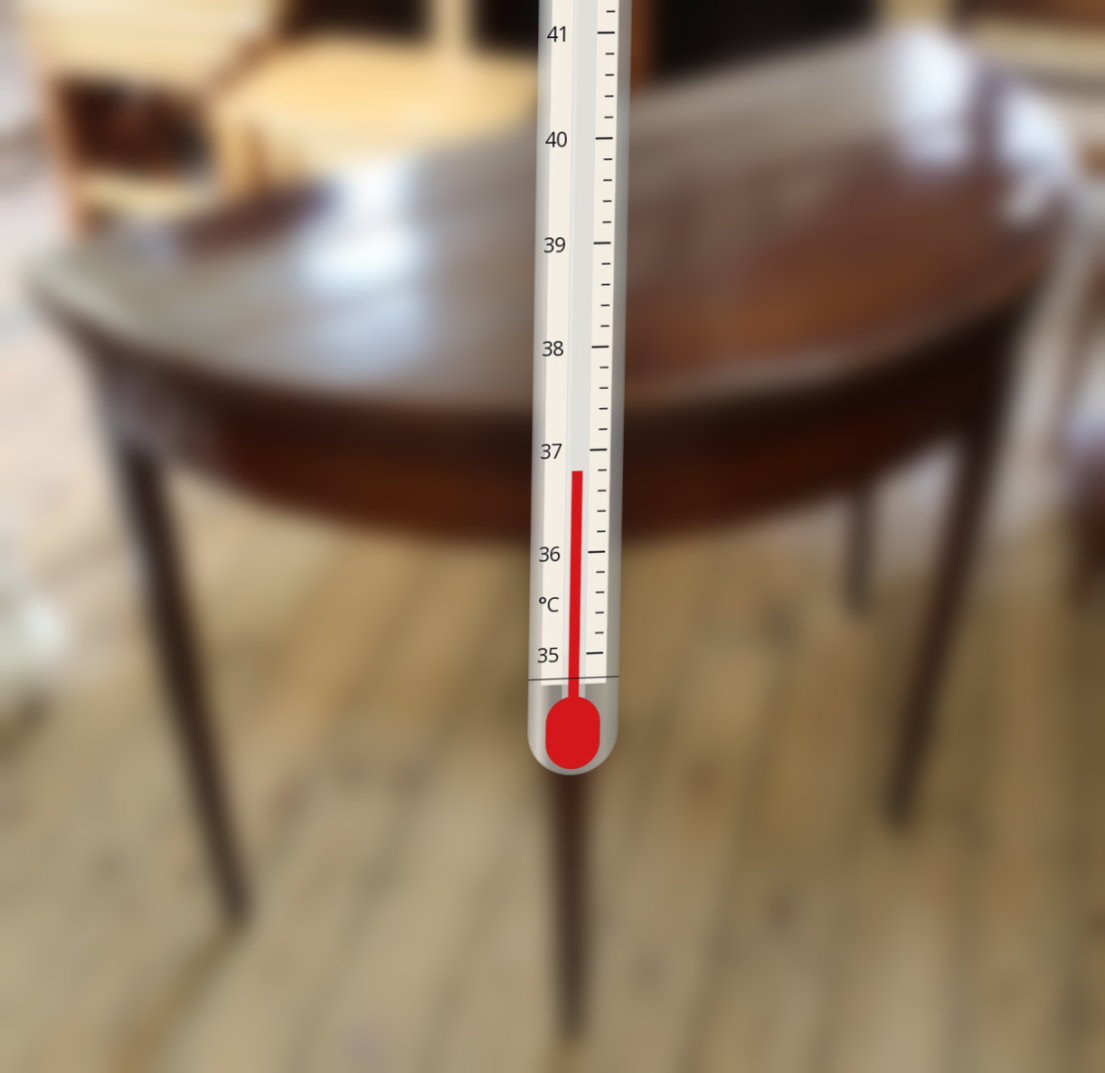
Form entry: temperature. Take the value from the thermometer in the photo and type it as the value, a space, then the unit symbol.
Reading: 36.8 °C
